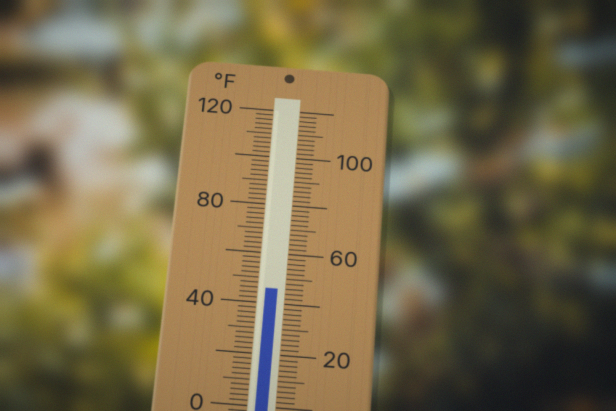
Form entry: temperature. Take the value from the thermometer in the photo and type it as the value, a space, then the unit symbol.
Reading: 46 °F
